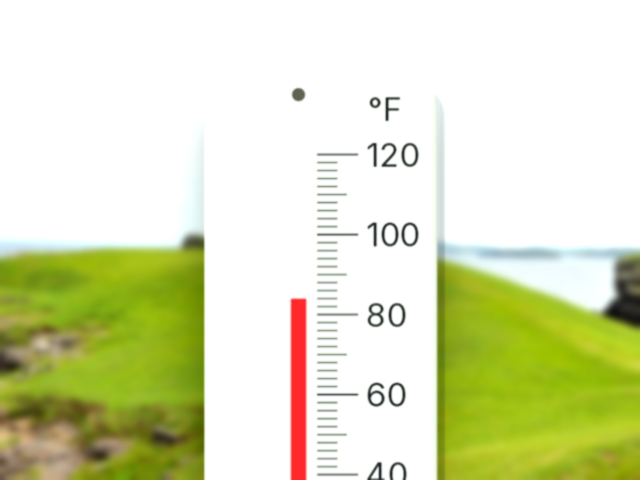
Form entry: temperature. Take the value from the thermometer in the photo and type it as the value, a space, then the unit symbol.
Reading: 84 °F
